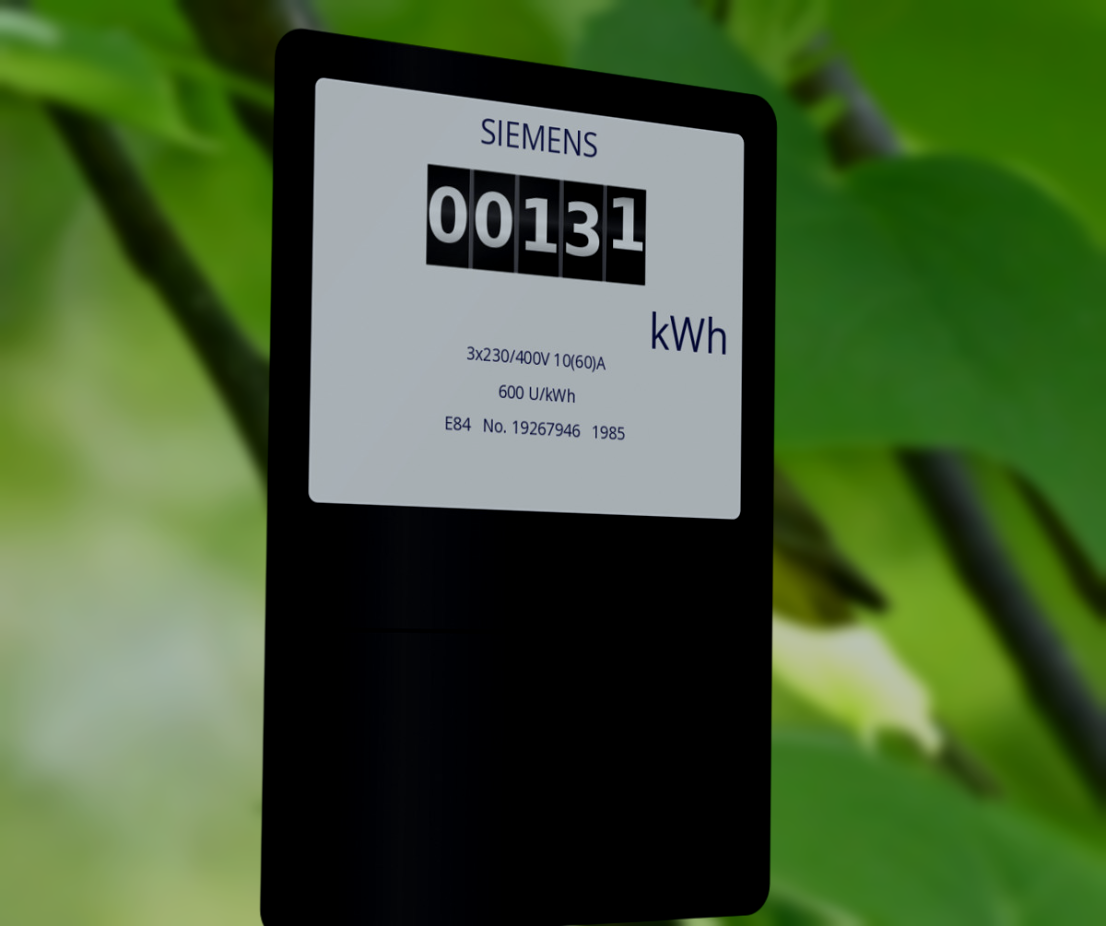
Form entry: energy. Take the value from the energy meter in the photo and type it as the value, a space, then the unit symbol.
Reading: 131 kWh
